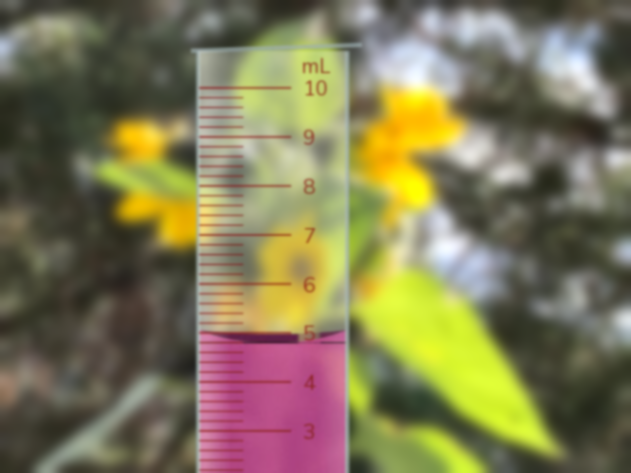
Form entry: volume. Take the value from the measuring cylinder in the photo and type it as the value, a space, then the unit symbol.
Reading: 4.8 mL
